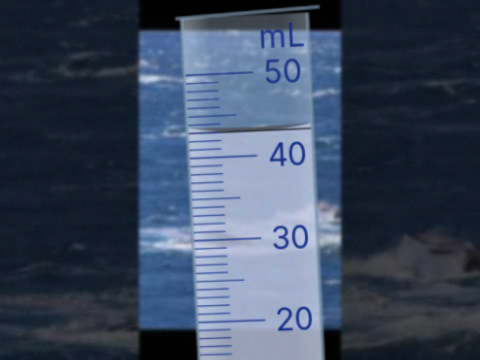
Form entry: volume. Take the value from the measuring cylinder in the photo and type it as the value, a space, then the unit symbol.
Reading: 43 mL
